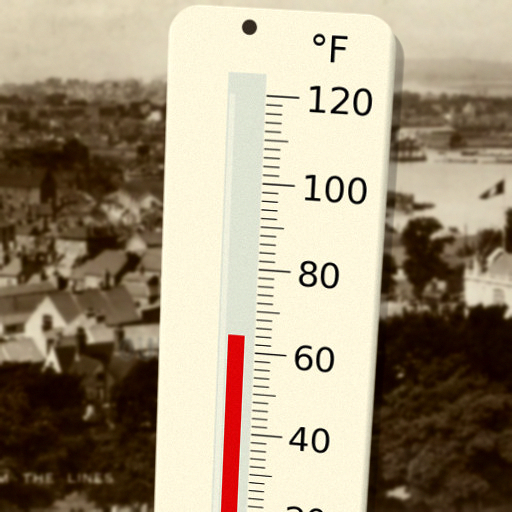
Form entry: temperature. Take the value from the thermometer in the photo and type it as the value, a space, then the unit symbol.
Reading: 64 °F
